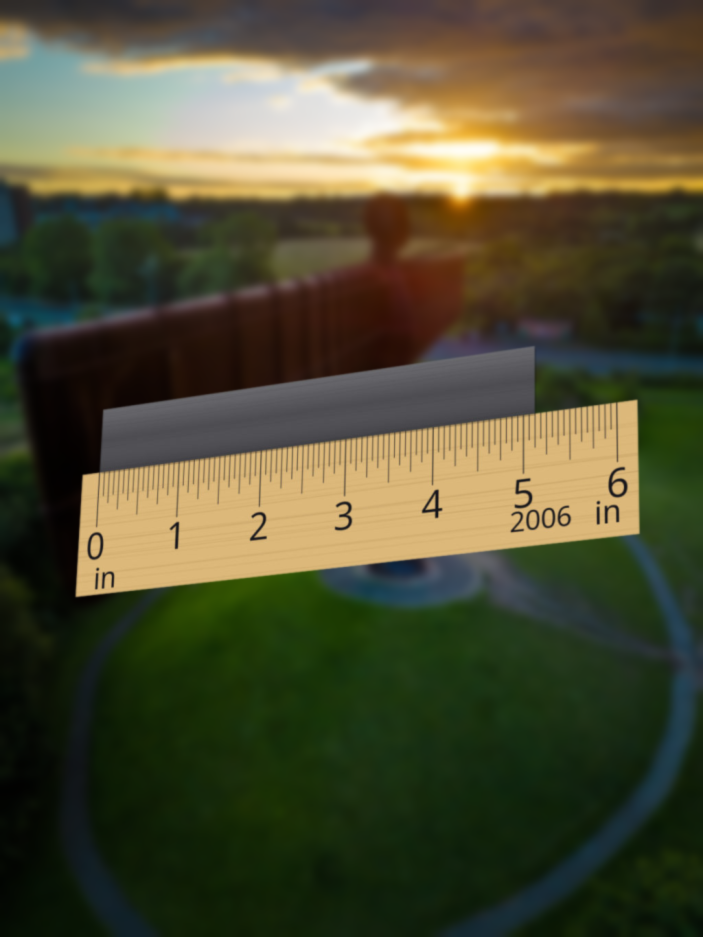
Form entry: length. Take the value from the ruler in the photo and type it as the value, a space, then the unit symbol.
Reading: 5.125 in
